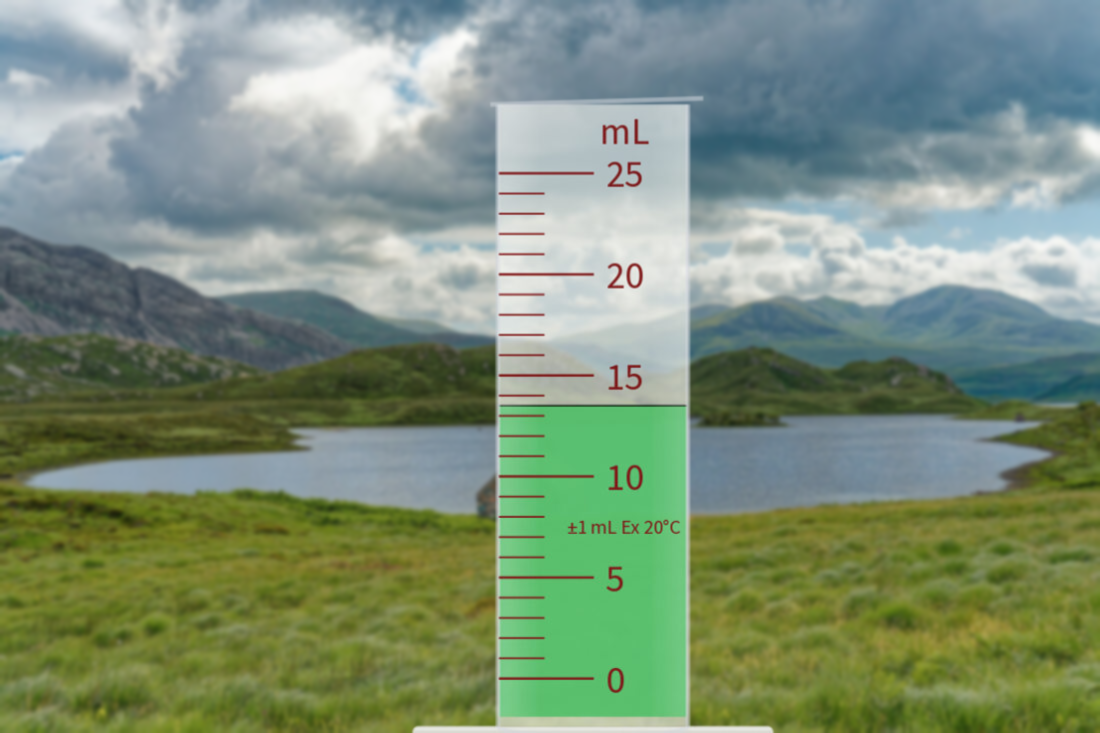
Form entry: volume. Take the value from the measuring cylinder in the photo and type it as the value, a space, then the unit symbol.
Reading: 13.5 mL
